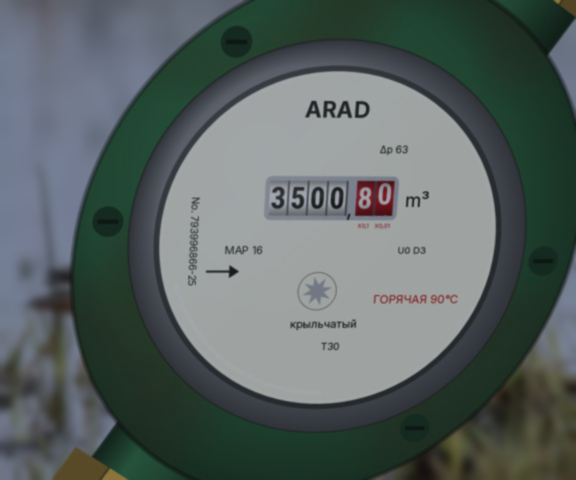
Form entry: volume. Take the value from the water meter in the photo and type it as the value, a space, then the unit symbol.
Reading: 3500.80 m³
